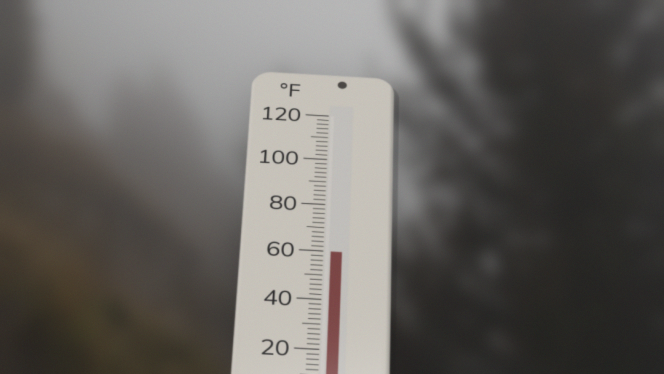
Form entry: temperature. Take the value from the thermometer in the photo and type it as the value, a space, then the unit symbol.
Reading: 60 °F
